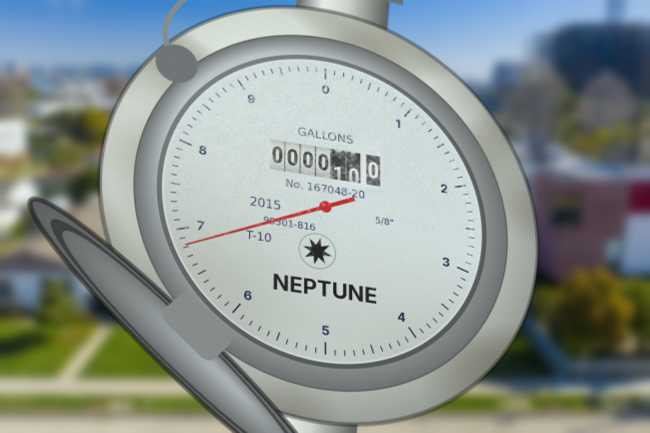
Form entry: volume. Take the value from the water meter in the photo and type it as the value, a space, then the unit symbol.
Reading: 96.8 gal
